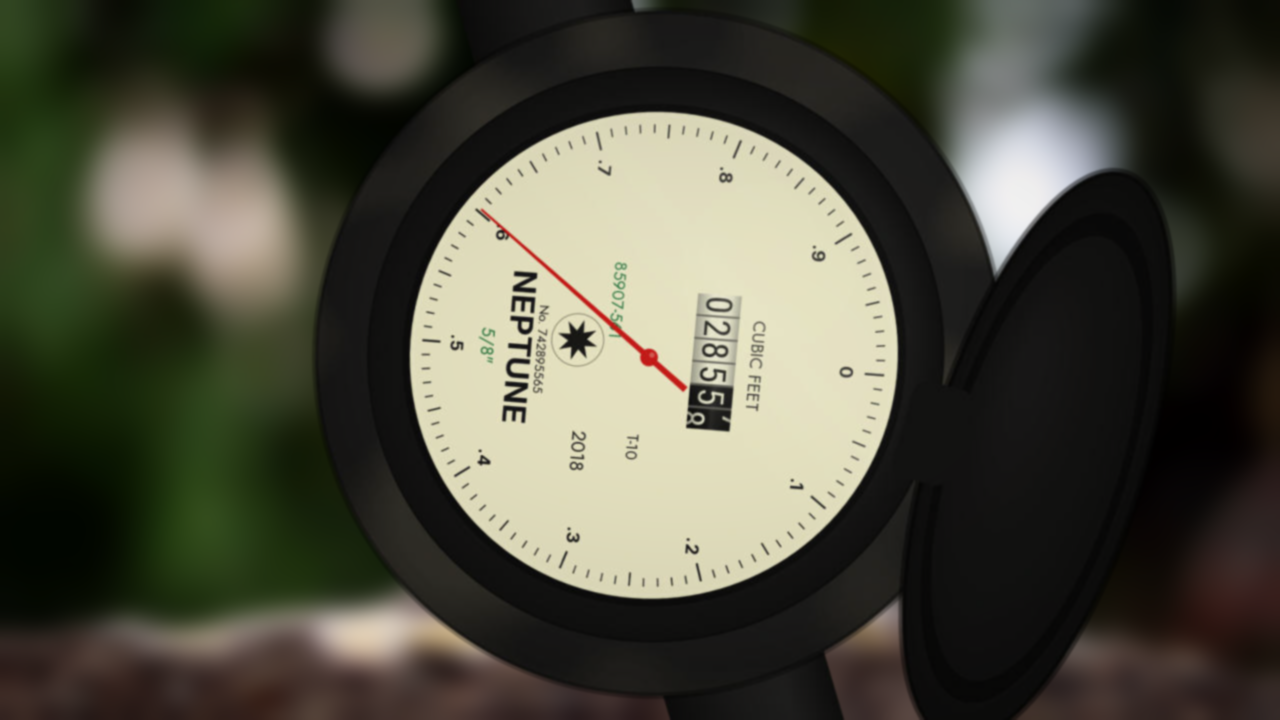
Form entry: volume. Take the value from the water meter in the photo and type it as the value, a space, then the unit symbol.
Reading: 28557.60 ft³
